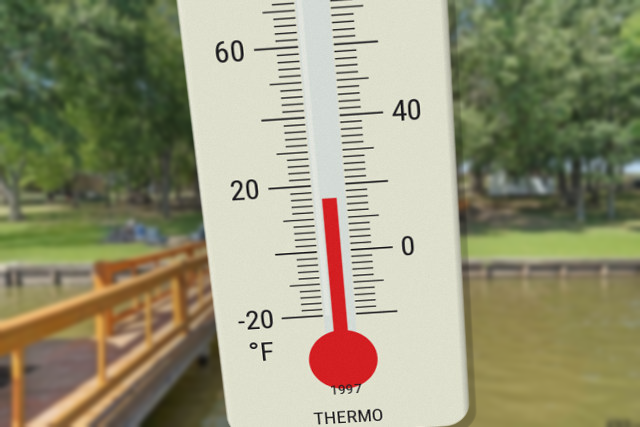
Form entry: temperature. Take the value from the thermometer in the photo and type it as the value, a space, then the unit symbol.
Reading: 16 °F
